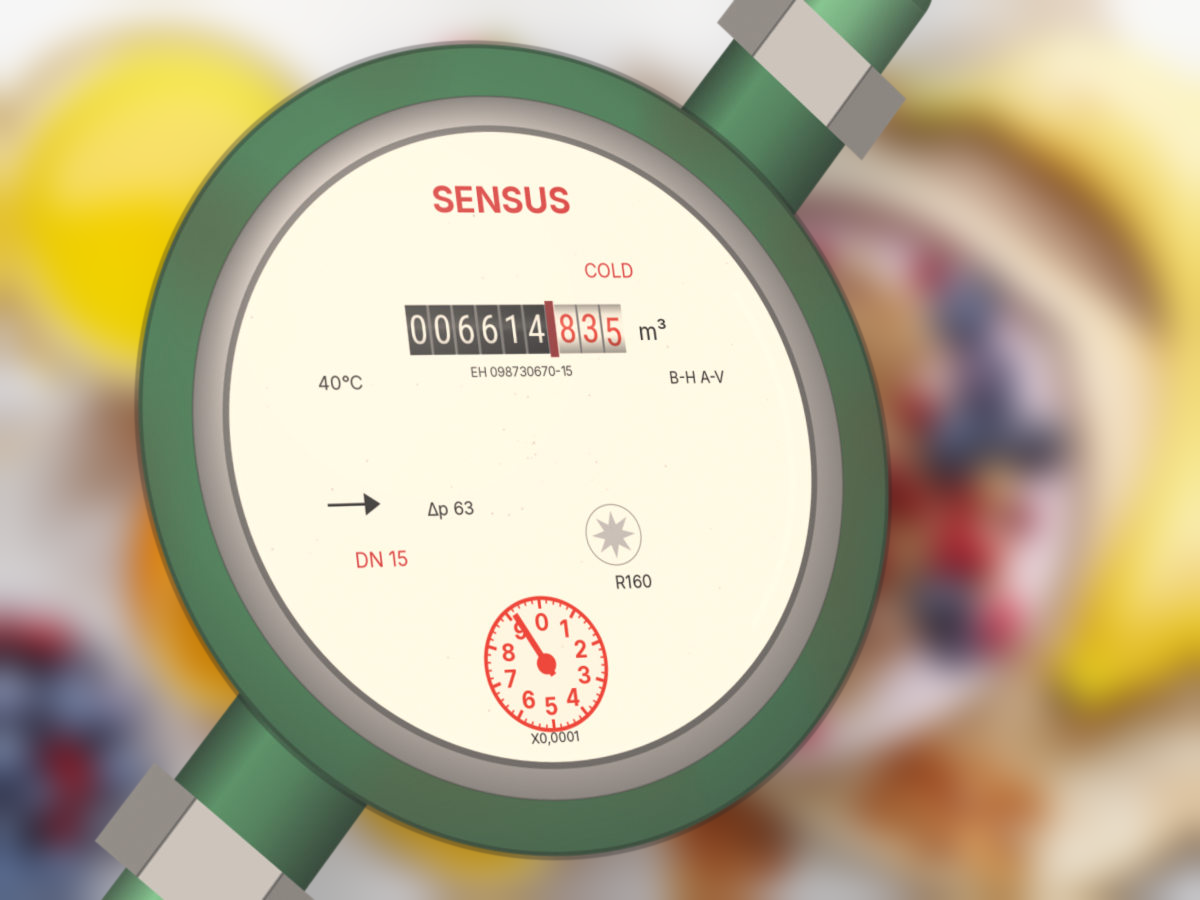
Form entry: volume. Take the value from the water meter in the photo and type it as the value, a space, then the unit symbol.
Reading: 6614.8349 m³
